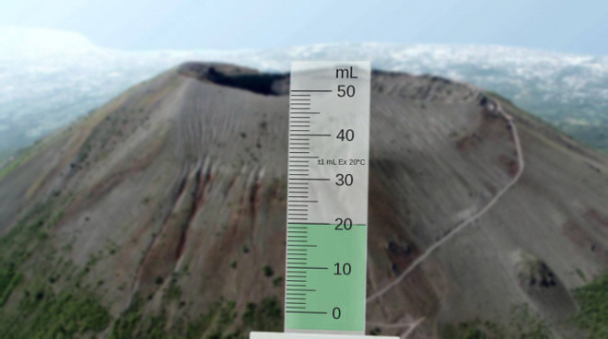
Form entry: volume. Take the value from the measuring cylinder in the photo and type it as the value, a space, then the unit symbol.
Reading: 20 mL
